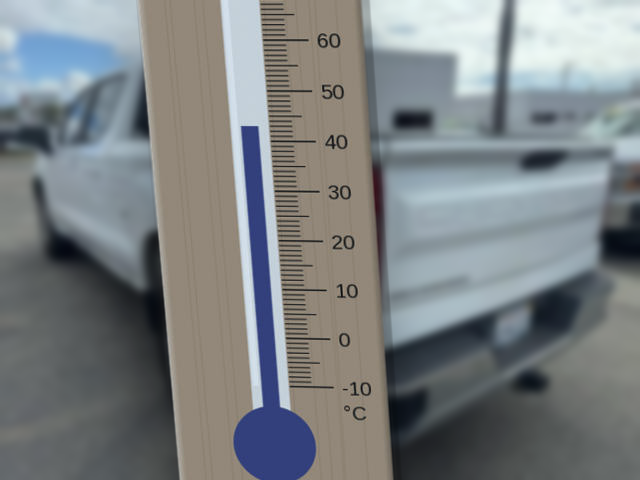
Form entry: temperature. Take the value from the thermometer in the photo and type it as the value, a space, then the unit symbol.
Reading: 43 °C
